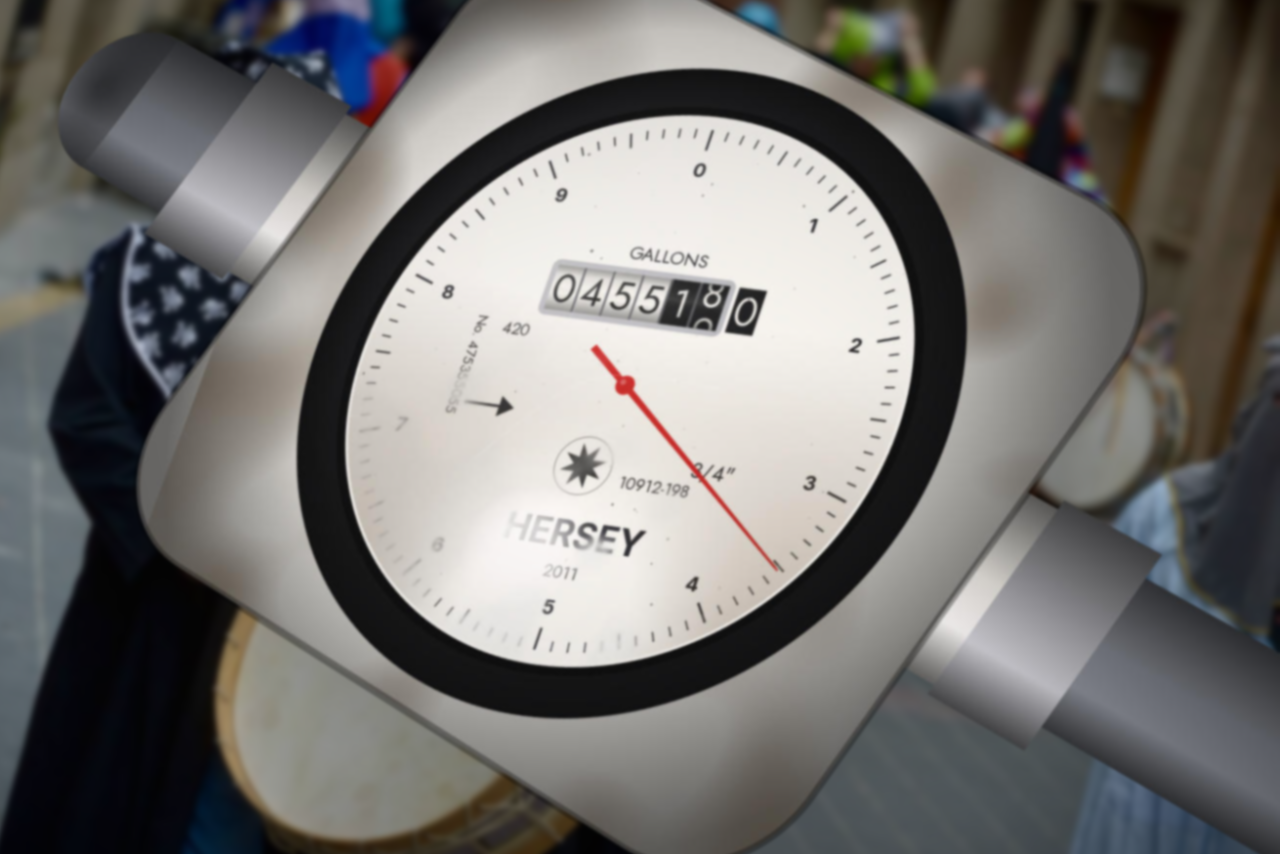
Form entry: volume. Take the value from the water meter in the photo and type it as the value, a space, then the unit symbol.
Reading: 455183.5 gal
